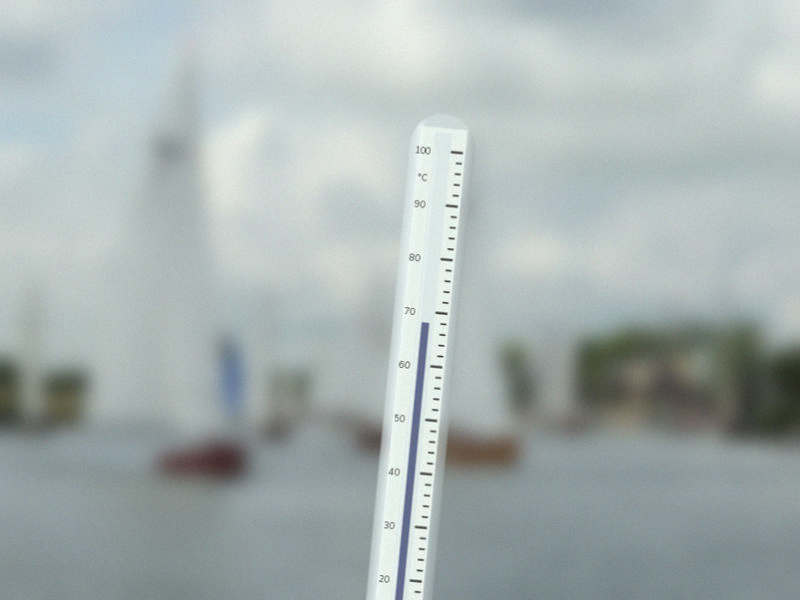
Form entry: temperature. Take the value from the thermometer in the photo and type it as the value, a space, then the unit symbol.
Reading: 68 °C
